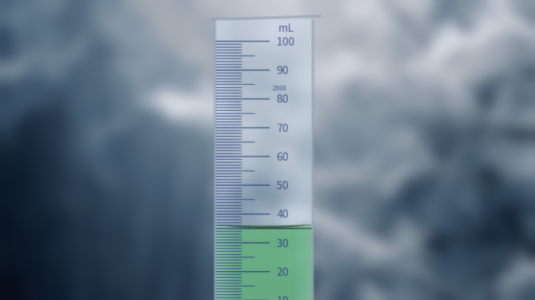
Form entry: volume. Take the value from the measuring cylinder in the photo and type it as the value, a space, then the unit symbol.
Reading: 35 mL
